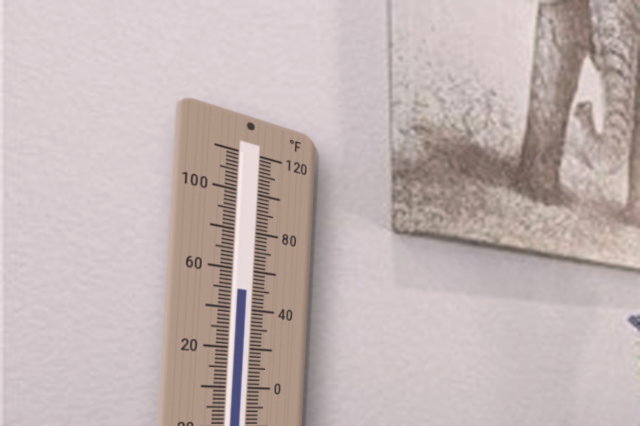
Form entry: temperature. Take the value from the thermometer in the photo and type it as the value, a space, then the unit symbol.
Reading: 50 °F
